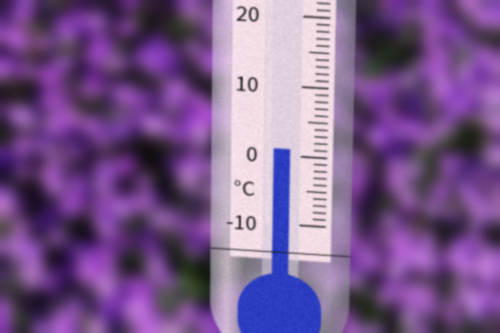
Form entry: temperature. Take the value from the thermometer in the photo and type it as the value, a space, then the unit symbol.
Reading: 1 °C
